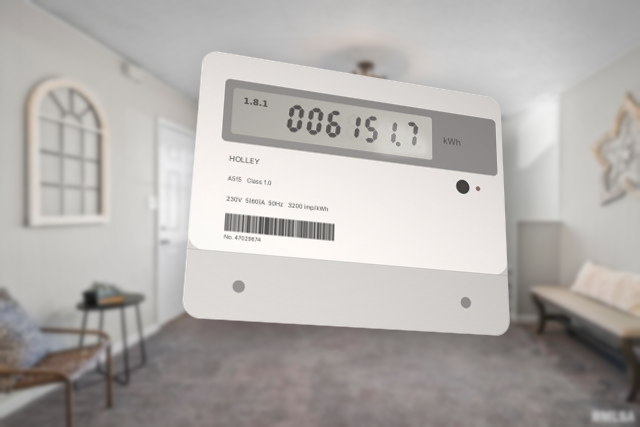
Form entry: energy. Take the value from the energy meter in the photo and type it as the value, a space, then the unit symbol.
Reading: 6151.7 kWh
